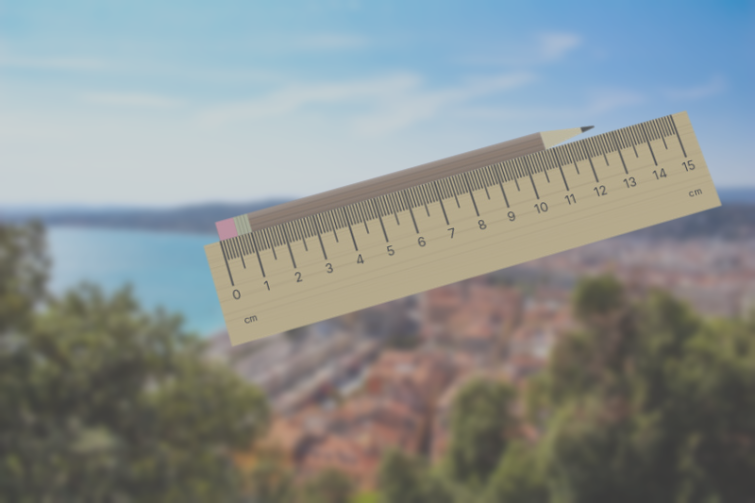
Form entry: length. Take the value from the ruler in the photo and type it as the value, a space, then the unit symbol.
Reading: 12.5 cm
